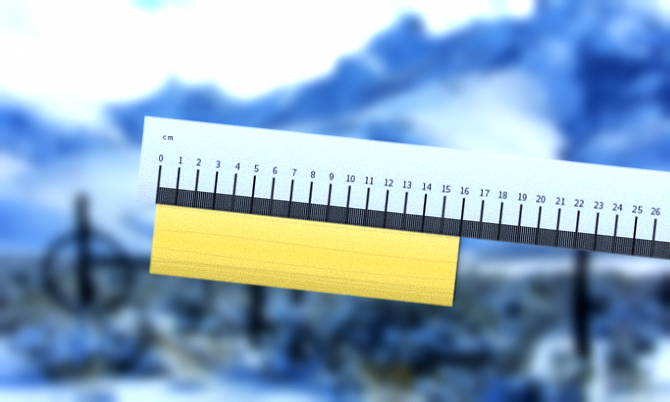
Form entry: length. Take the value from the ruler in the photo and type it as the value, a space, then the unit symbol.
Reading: 16 cm
